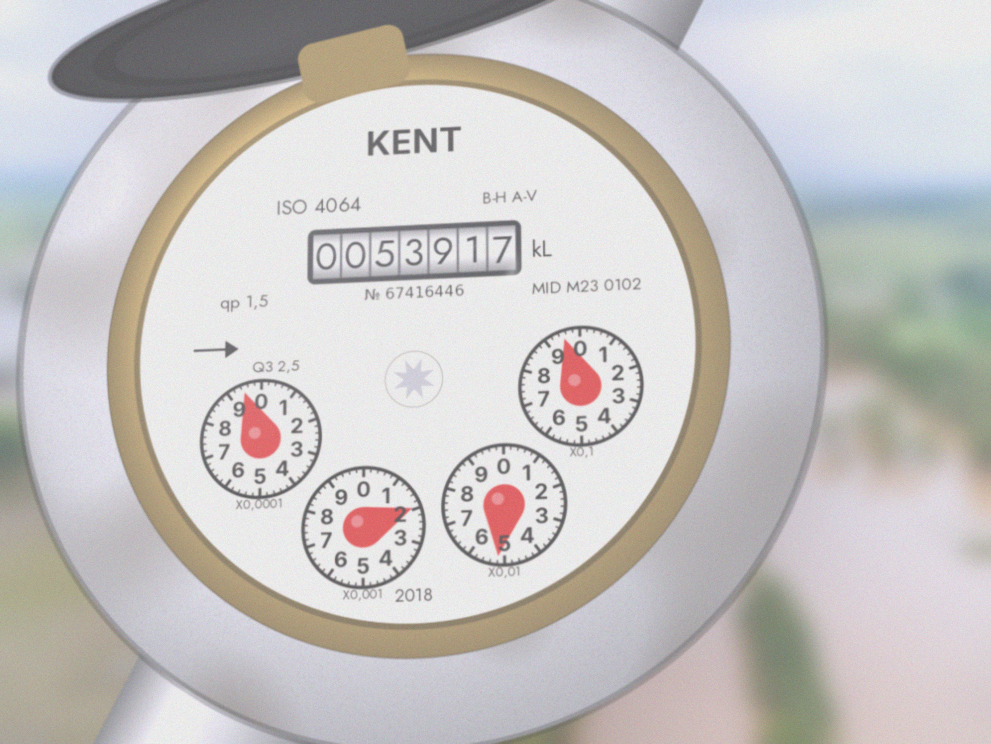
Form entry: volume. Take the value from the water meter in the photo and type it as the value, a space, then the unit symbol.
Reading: 53916.9519 kL
